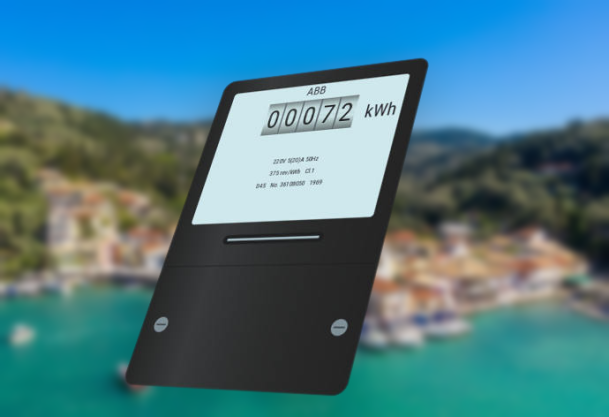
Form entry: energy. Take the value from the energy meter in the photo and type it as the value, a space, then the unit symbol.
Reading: 72 kWh
